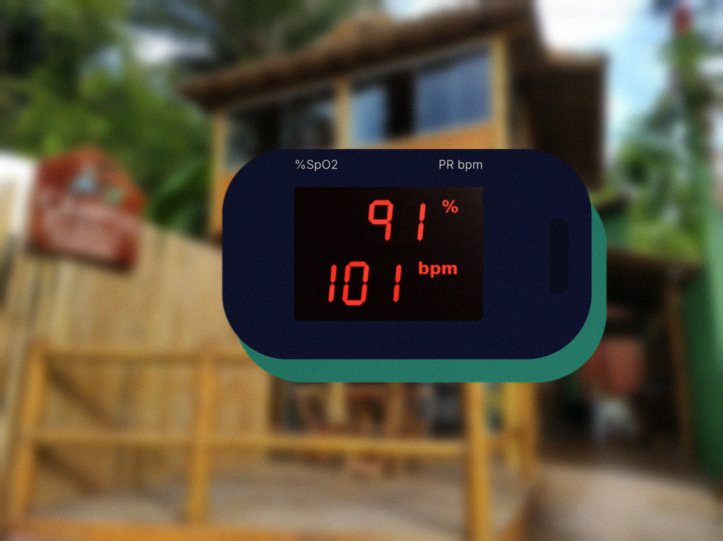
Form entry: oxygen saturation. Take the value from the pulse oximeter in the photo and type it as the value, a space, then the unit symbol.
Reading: 91 %
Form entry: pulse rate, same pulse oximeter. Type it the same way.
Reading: 101 bpm
